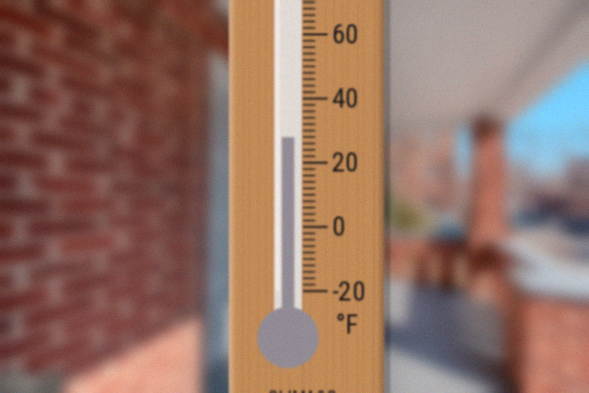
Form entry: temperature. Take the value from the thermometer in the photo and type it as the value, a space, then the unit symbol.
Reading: 28 °F
